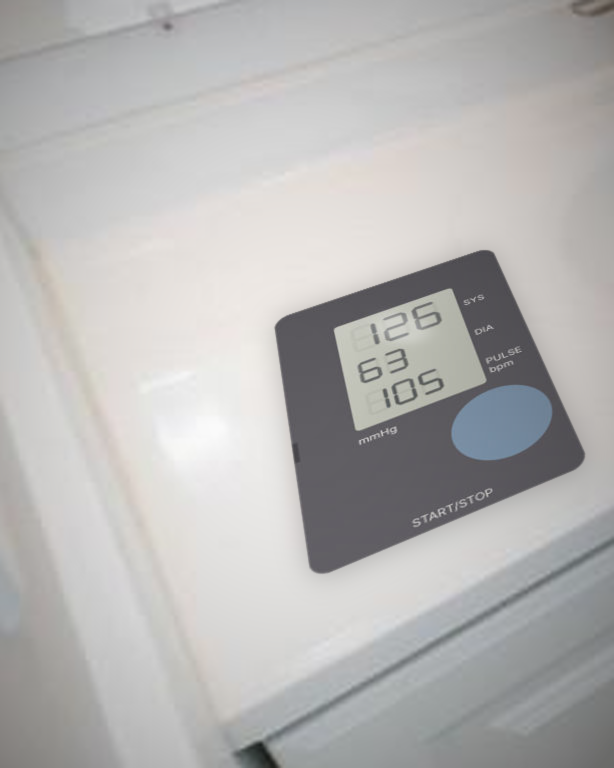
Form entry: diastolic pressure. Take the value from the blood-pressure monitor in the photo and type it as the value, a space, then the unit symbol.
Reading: 63 mmHg
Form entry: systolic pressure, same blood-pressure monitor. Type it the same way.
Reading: 126 mmHg
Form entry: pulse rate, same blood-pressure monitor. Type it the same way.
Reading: 105 bpm
